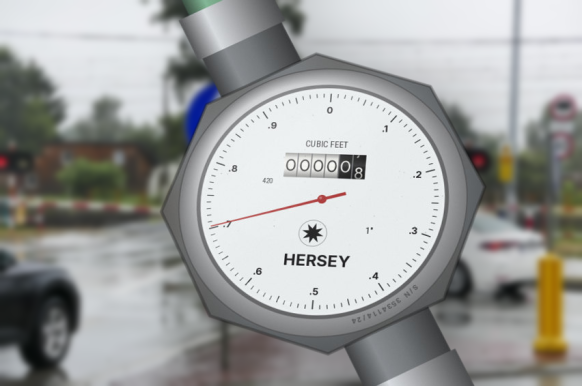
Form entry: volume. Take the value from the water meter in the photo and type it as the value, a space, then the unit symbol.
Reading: 7.70 ft³
